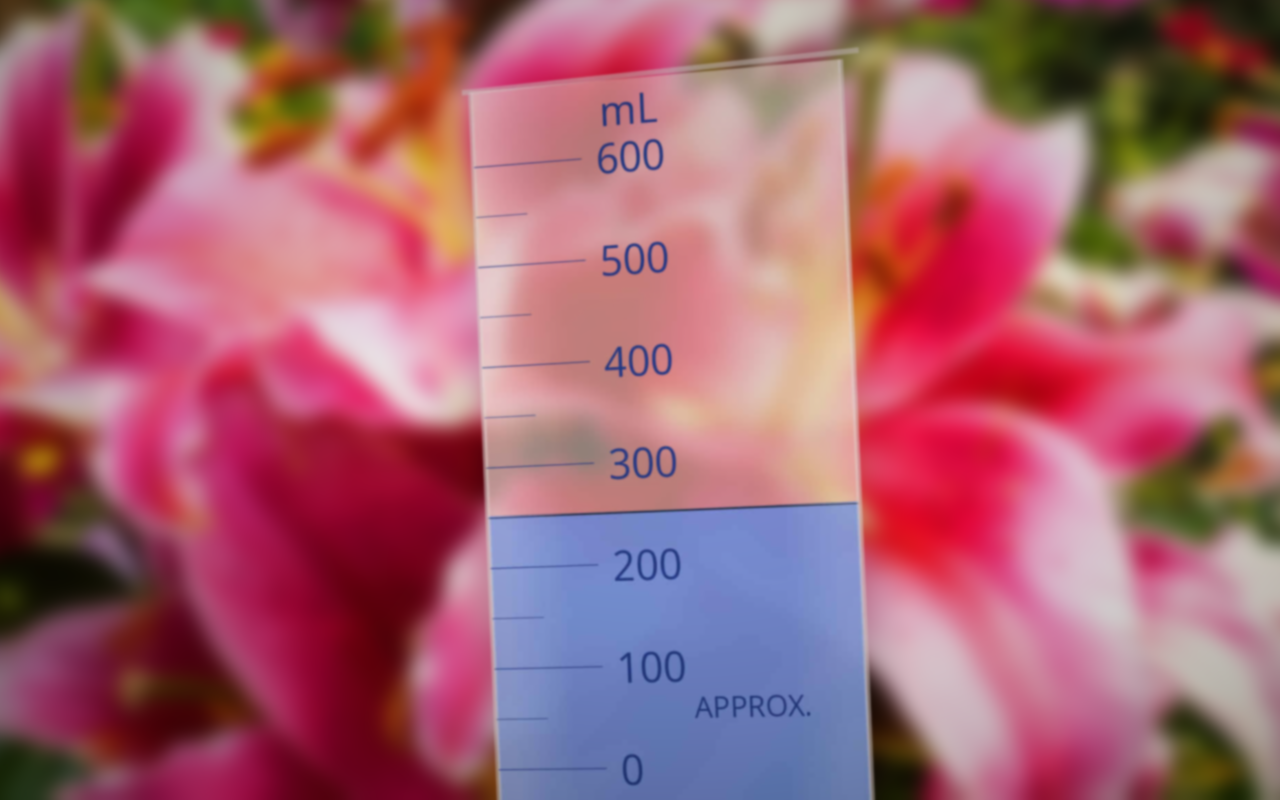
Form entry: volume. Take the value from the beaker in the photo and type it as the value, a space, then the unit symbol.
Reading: 250 mL
